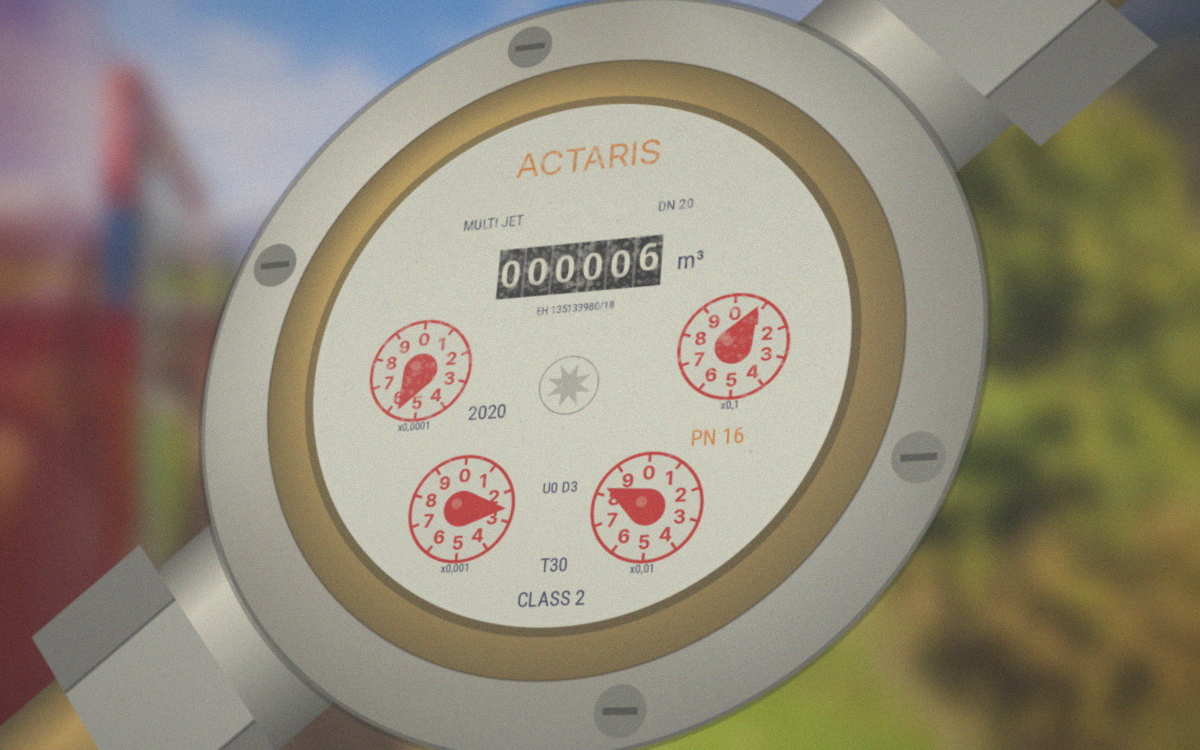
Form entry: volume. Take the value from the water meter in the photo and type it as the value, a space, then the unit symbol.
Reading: 6.0825 m³
